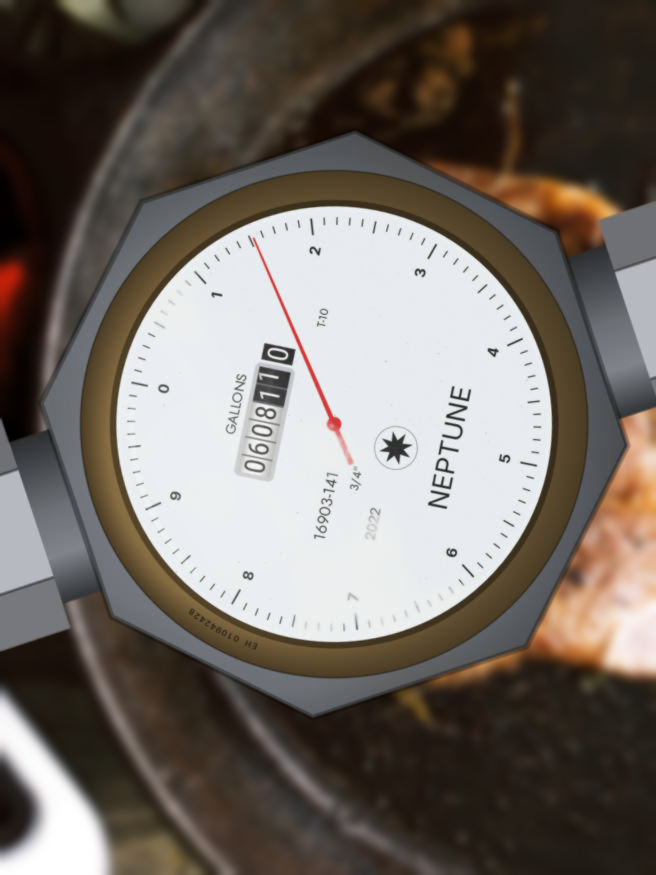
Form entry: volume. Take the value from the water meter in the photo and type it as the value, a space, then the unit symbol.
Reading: 608111.5 gal
